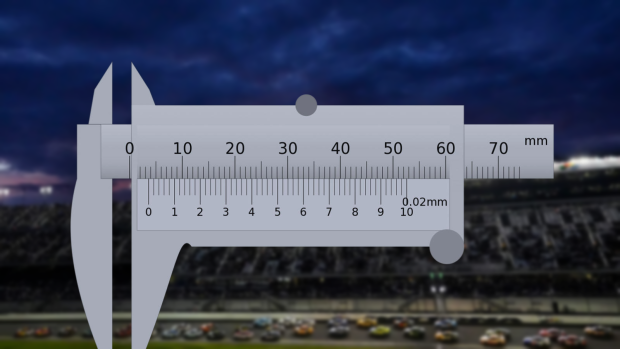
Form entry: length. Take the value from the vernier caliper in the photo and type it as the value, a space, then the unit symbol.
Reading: 3.6 mm
